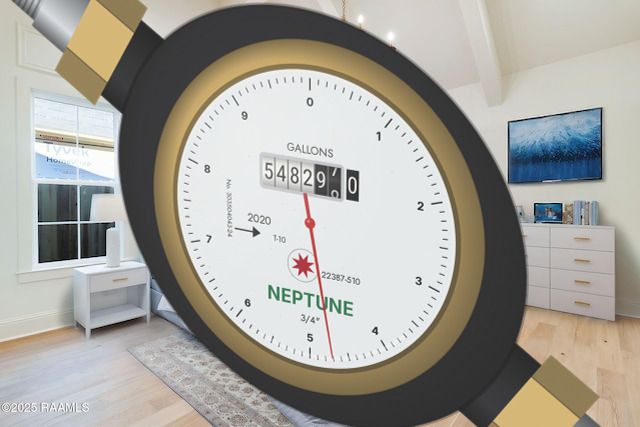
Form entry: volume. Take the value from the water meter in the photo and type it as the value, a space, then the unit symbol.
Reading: 5482974.7 gal
